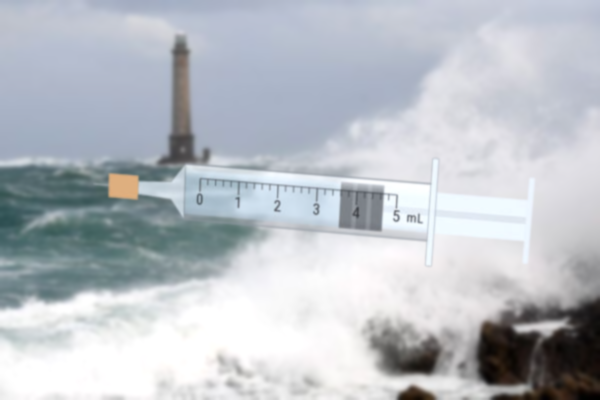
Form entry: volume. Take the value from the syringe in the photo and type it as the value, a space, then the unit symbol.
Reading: 3.6 mL
